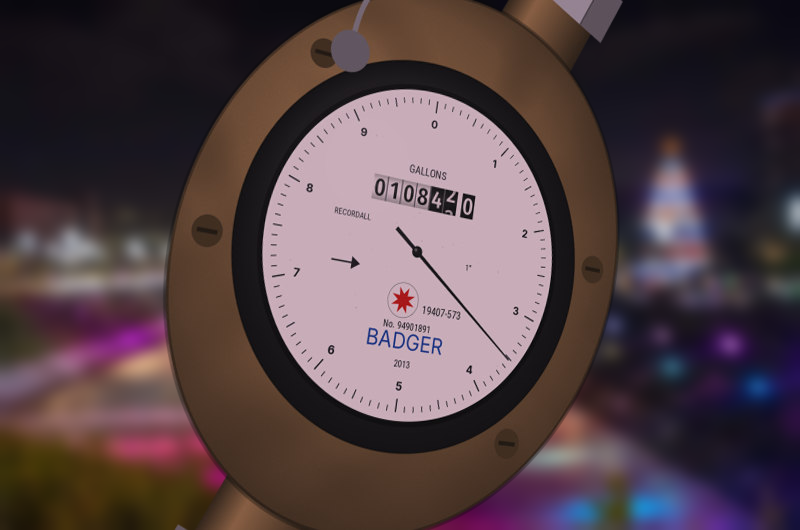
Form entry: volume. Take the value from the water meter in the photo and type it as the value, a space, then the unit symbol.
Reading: 108423.5 gal
